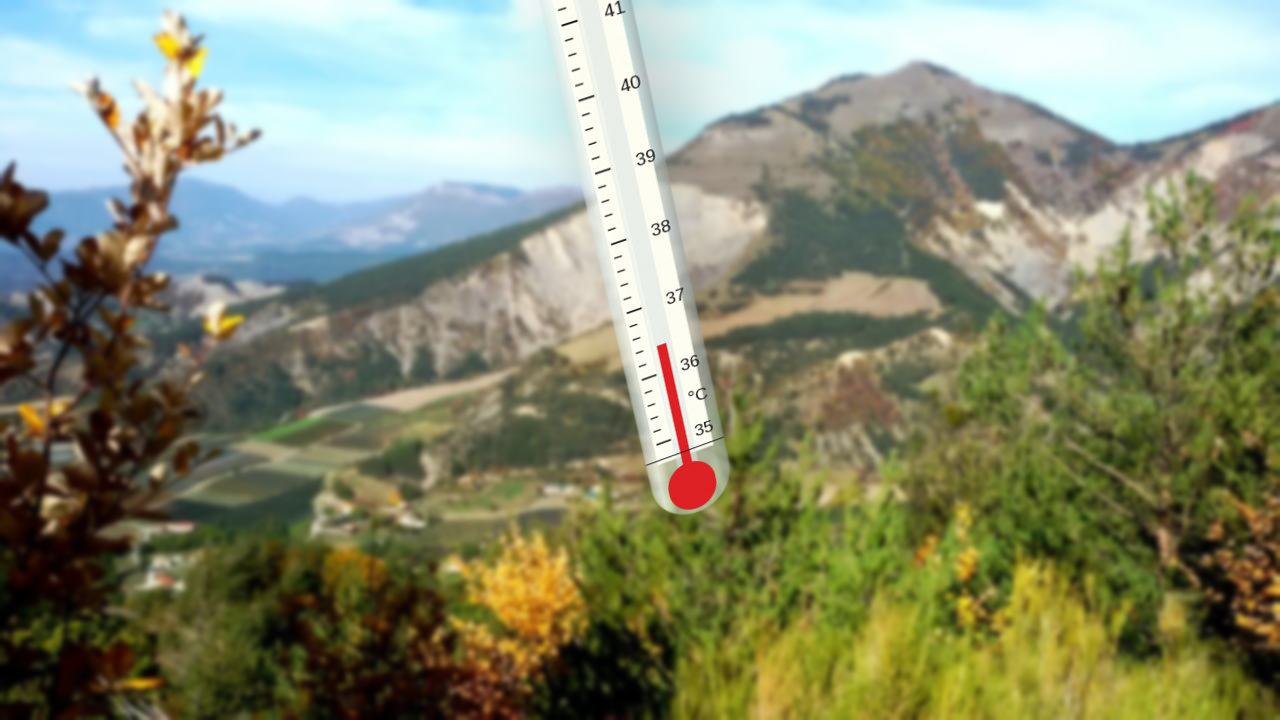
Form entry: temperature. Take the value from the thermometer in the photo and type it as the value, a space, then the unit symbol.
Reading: 36.4 °C
